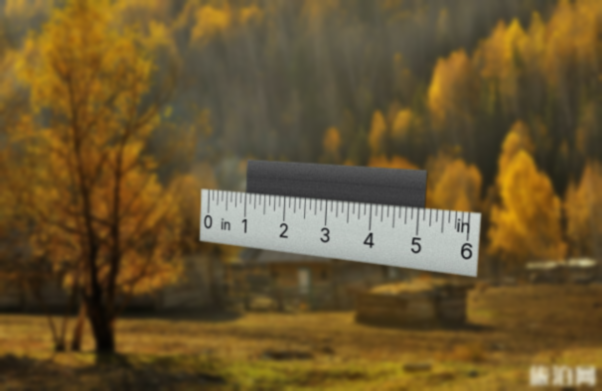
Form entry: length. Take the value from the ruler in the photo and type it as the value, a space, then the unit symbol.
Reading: 4.125 in
